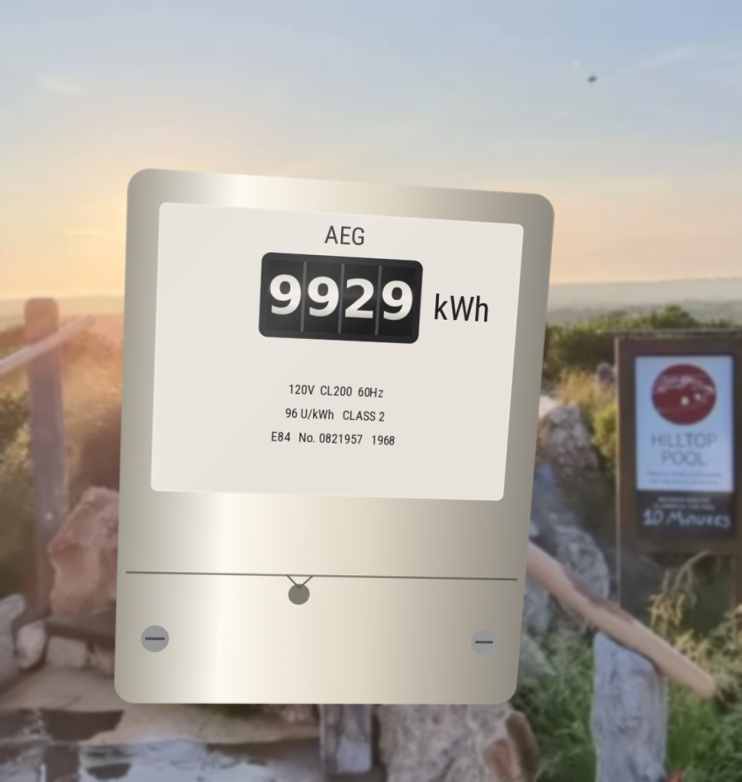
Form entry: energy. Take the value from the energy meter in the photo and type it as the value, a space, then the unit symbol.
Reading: 9929 kWh
